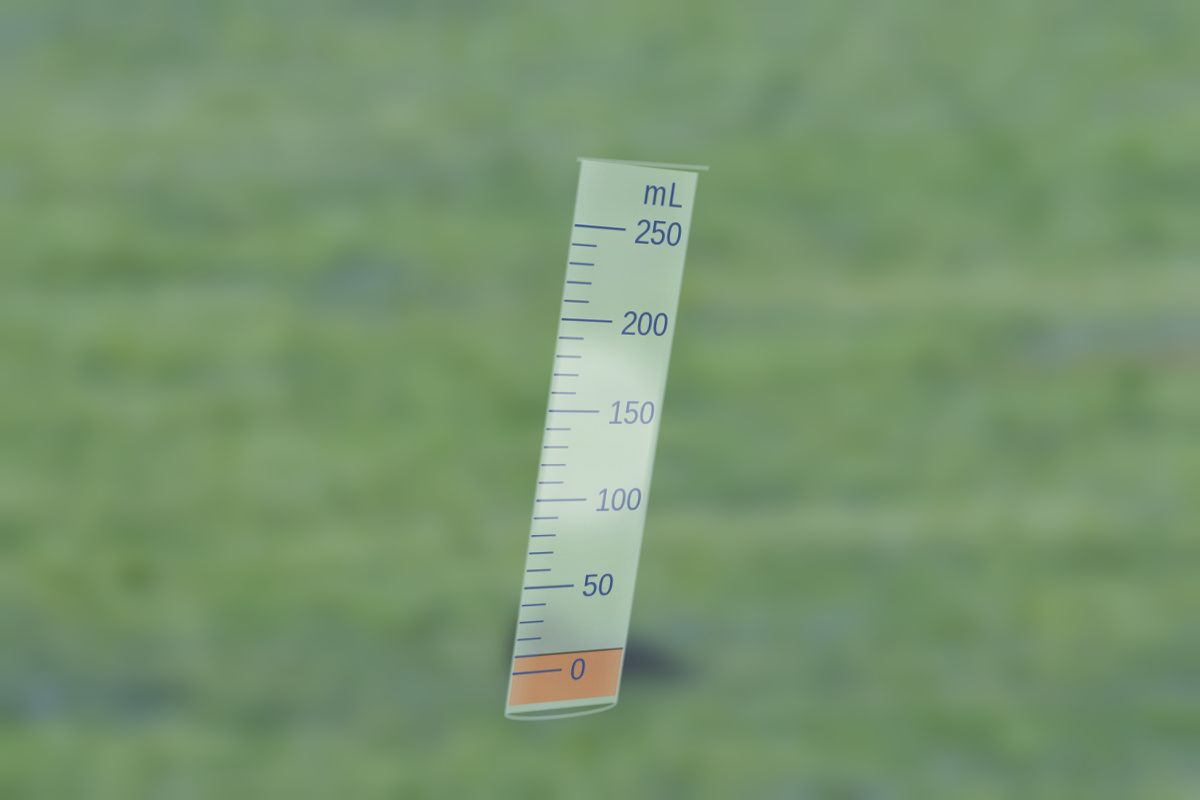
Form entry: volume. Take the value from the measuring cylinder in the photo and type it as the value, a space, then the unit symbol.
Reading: 10 mL
